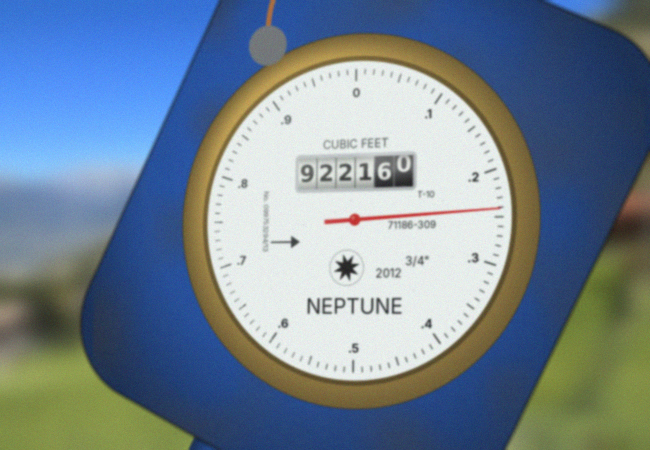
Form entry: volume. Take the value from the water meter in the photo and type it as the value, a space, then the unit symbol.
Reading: 922160.24 ft³
